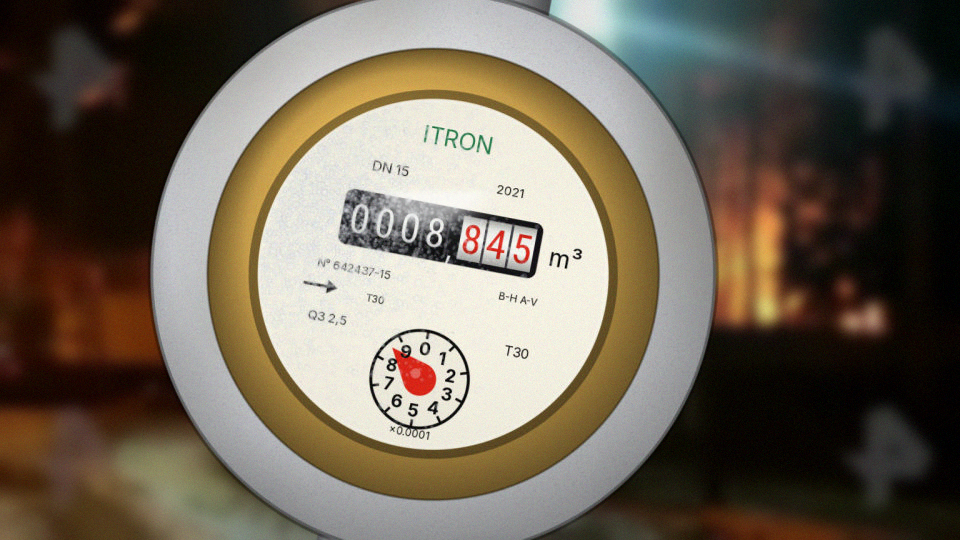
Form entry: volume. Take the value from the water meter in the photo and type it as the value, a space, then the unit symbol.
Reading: 8.8458 m³
